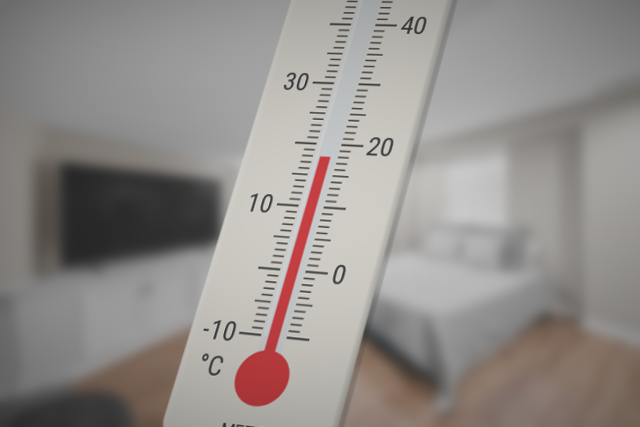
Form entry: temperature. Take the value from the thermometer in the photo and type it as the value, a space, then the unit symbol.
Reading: 18 °C
